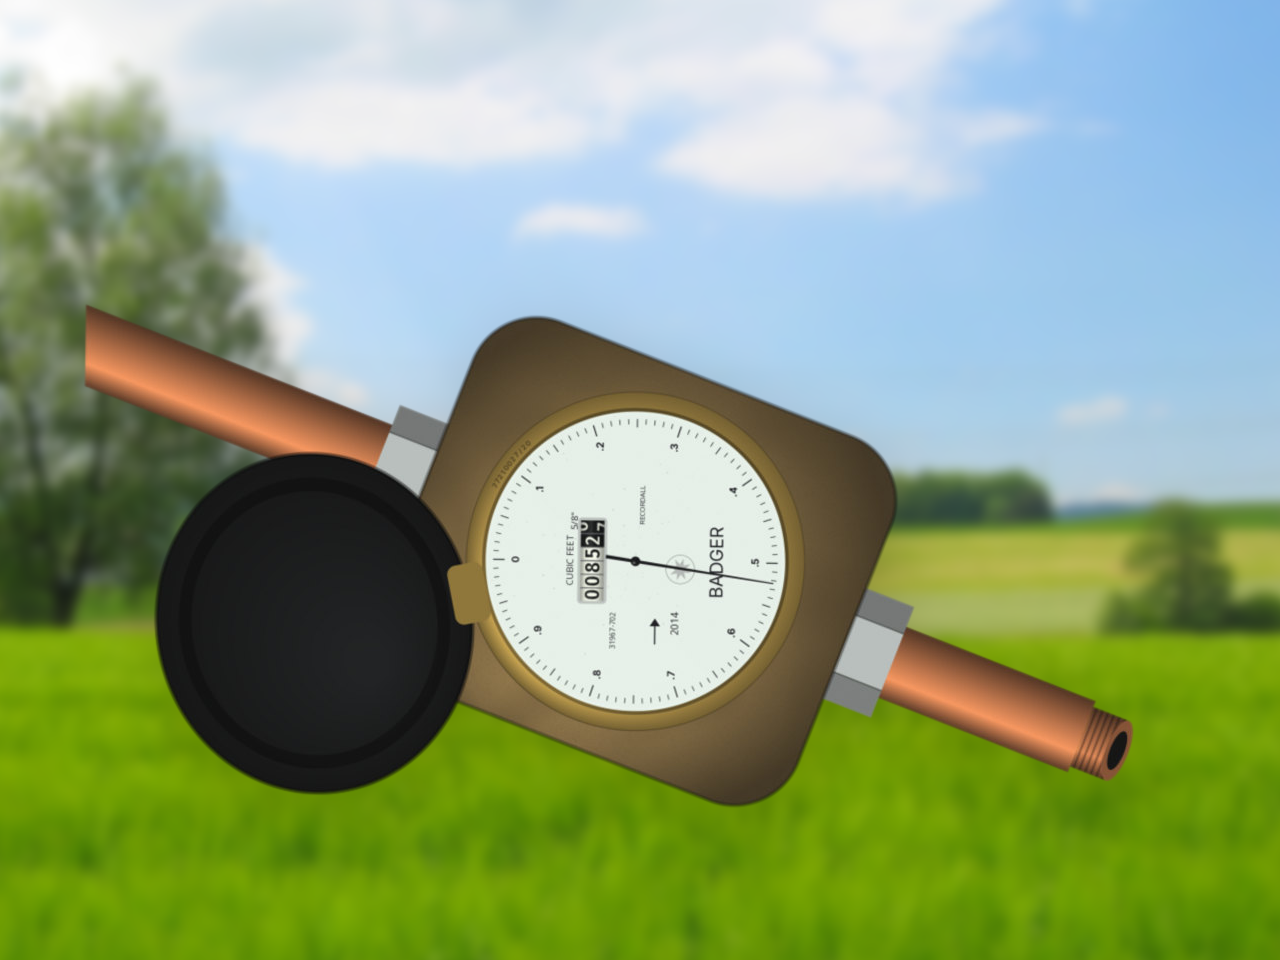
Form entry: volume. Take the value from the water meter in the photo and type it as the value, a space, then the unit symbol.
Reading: 8526.52 ft³
